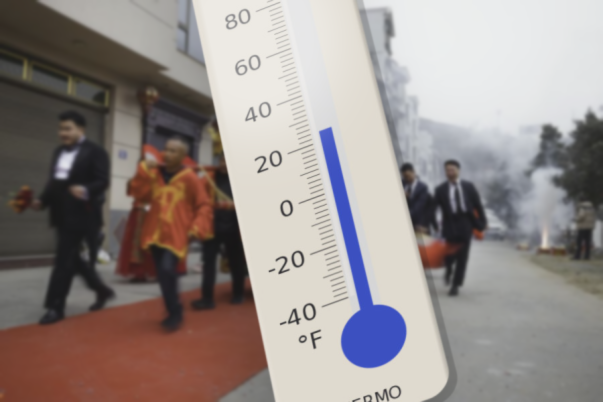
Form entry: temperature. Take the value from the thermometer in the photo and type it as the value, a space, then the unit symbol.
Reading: 24 °F
